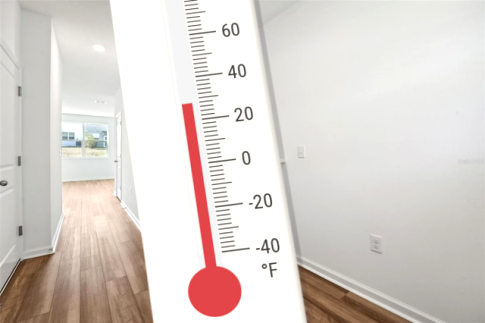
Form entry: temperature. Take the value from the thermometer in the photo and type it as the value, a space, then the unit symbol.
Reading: 28 °F
